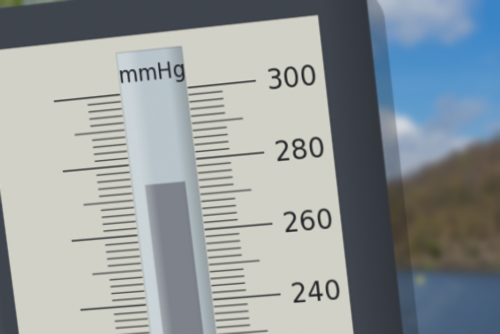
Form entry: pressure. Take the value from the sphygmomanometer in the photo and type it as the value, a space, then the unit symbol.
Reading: 274 mmHg
